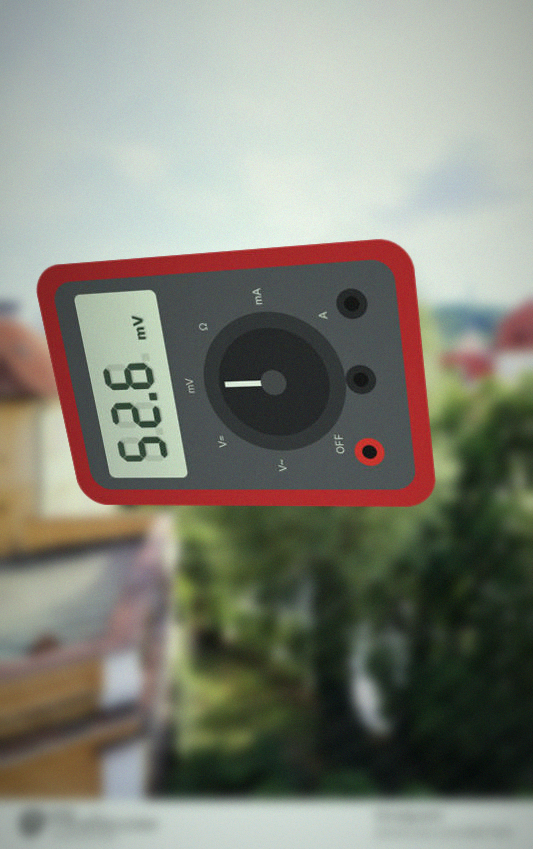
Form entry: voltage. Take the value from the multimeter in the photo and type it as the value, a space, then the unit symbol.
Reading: 52.6 mV
